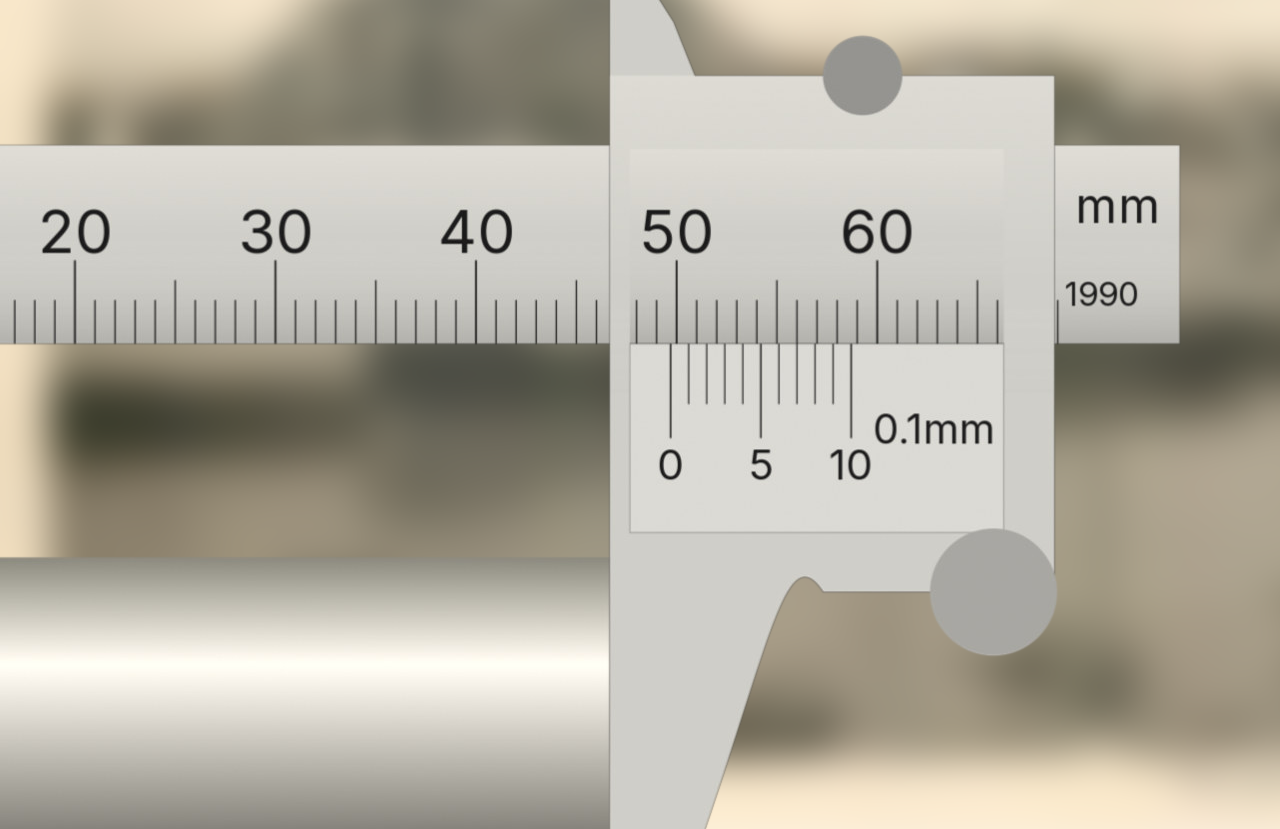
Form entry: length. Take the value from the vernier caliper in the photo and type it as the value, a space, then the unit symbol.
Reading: 49.7 mm
